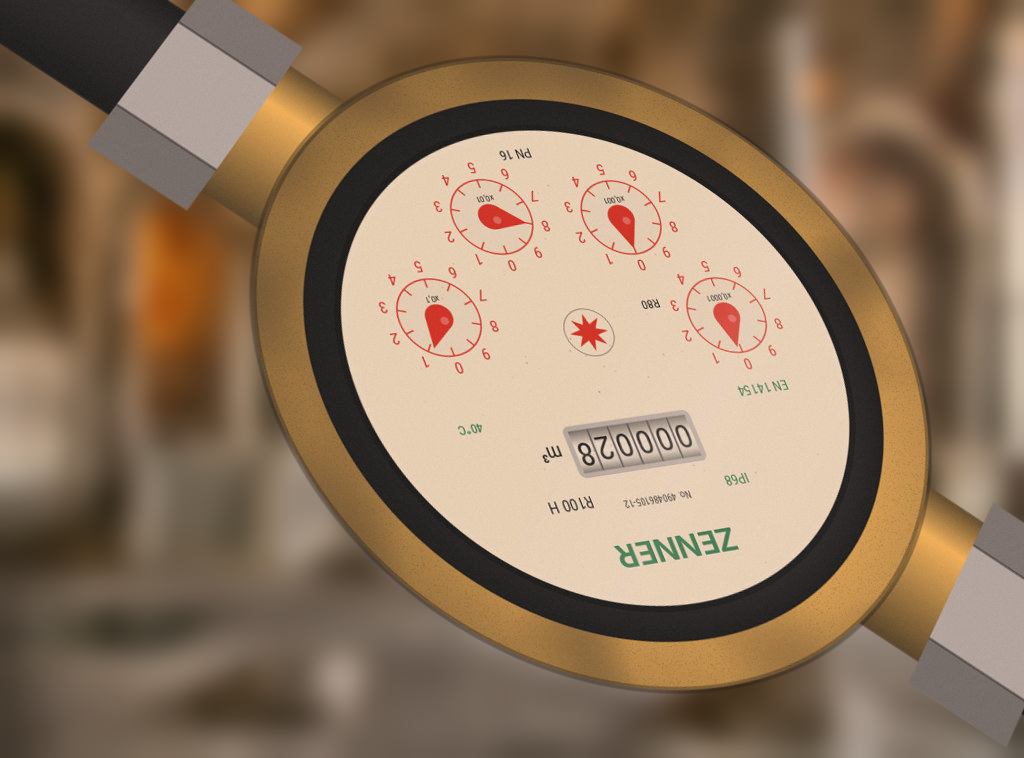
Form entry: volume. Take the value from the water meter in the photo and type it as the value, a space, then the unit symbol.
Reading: 28.0800 m³
